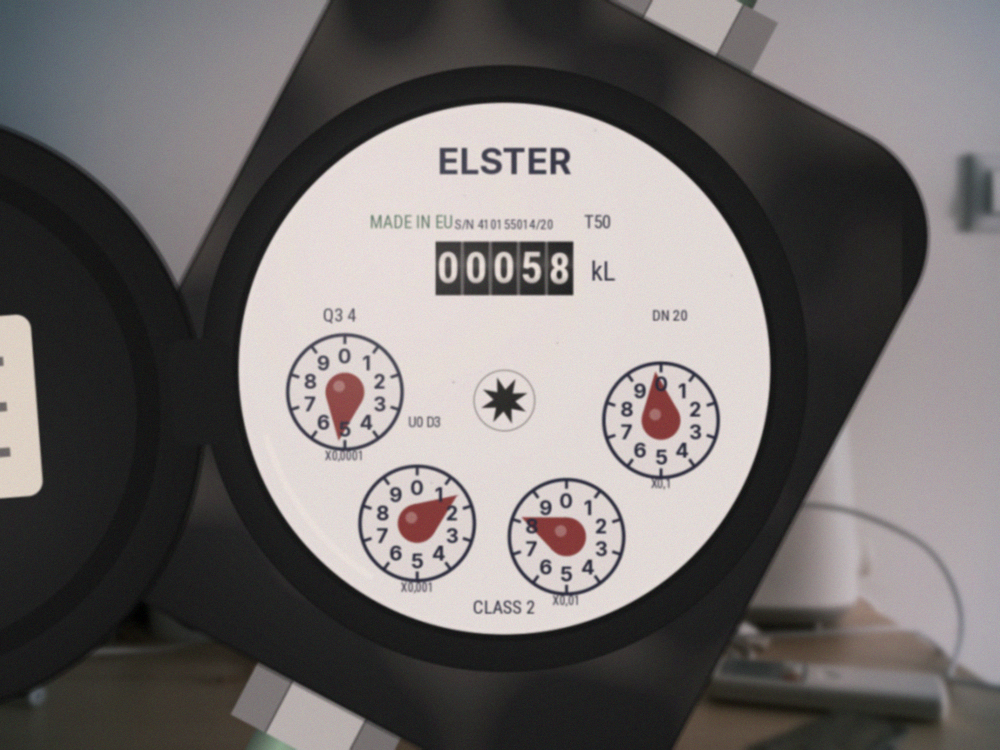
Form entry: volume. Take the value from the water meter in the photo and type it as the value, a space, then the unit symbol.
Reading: 57.9815 kL
